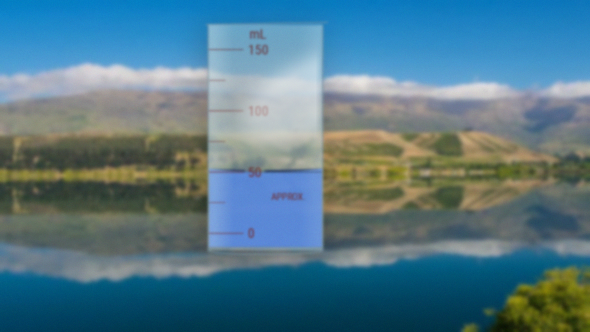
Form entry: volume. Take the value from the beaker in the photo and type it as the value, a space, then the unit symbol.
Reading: 50 mL
